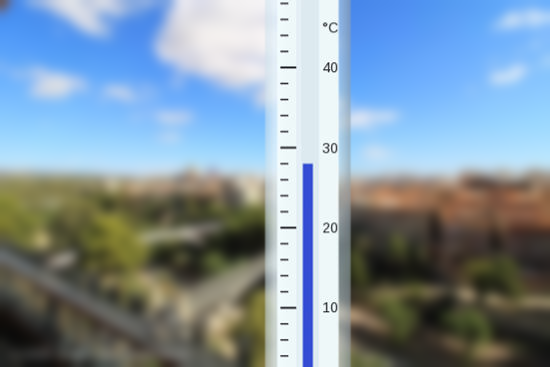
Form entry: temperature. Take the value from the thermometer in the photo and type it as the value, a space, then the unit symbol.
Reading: 28 °C
